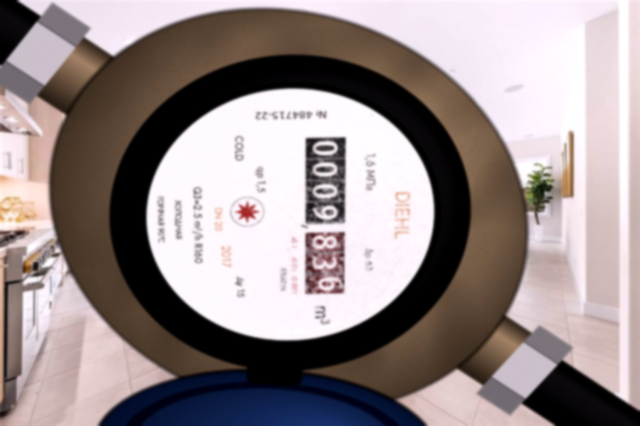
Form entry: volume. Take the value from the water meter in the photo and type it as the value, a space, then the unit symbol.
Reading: 9.836 m³
